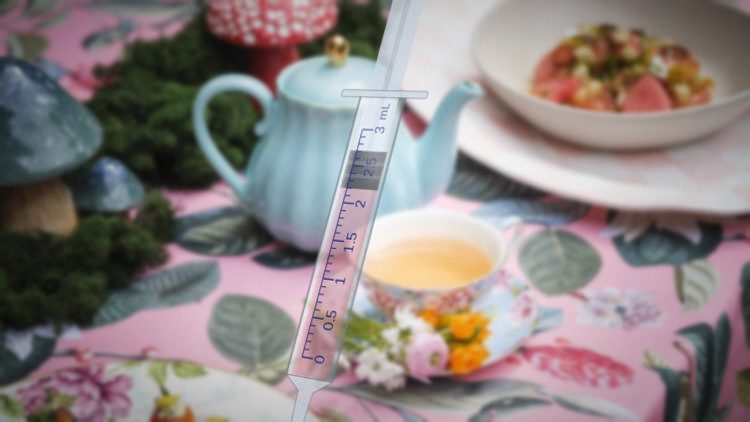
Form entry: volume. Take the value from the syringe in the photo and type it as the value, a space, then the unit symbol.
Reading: 2.2 mL
